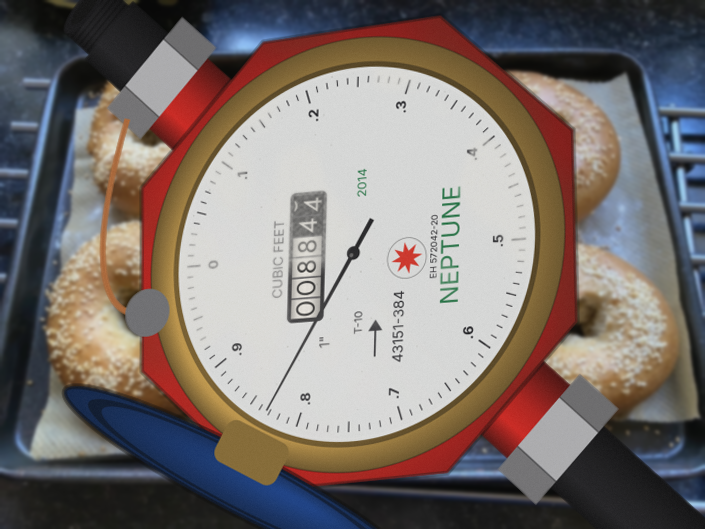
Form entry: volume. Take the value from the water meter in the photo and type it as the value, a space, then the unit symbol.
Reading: 8843.83 ft³
